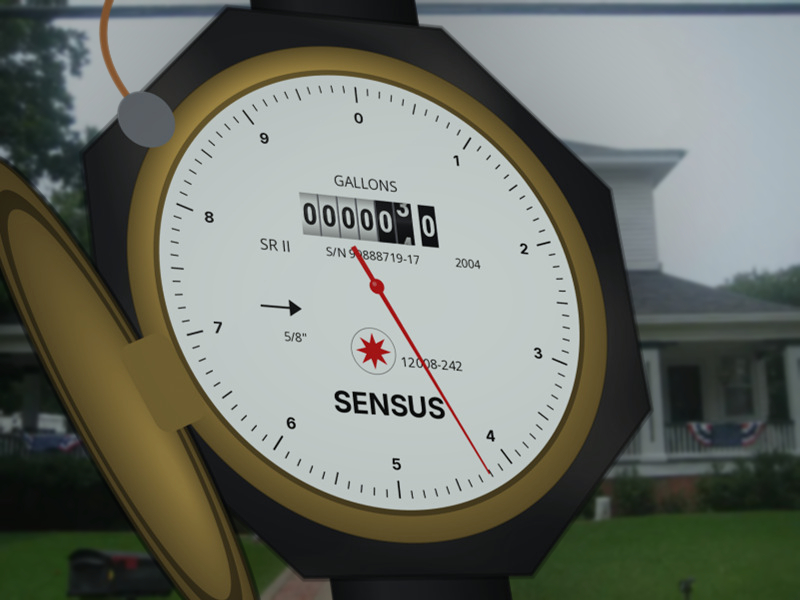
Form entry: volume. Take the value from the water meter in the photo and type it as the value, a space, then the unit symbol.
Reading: 34.2 gal
